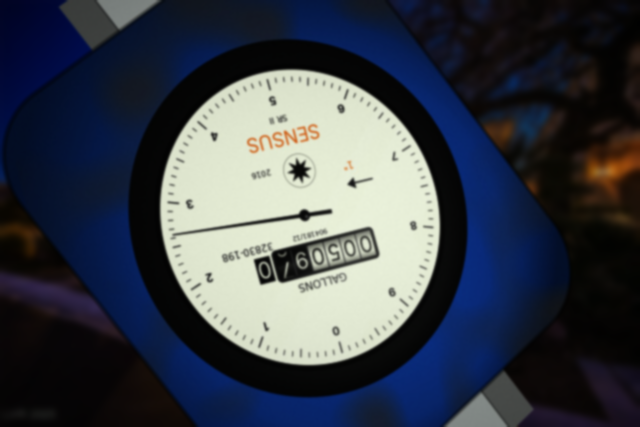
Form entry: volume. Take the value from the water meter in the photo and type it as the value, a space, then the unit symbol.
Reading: 50972.6 gal
